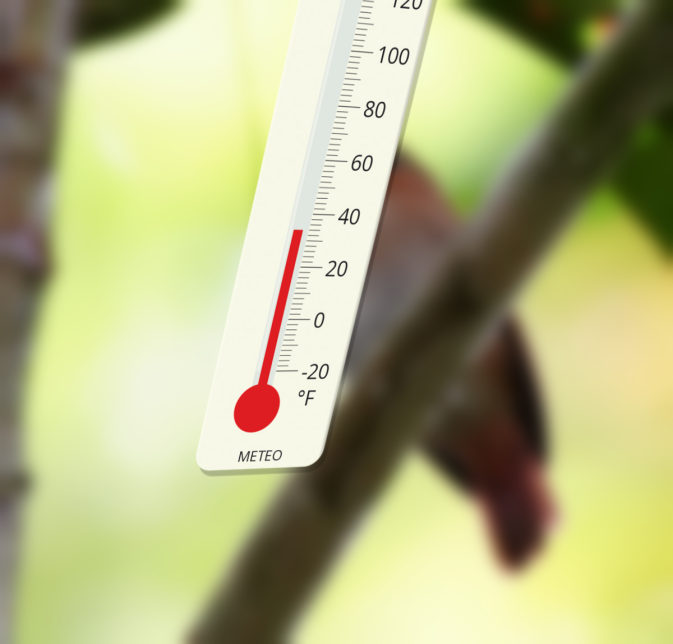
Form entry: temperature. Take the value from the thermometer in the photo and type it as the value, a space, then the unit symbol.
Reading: 34 °F
